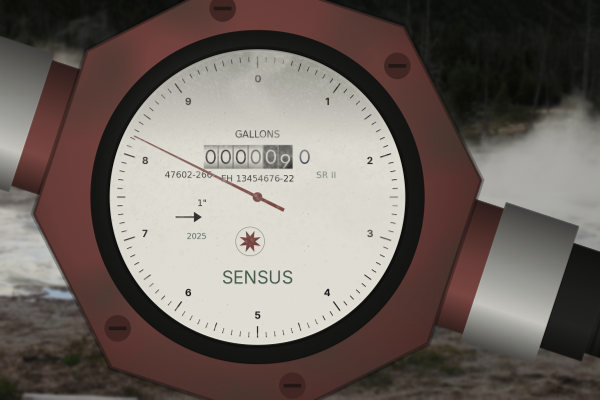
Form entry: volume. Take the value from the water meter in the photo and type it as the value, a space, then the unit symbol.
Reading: 88.2 gal
